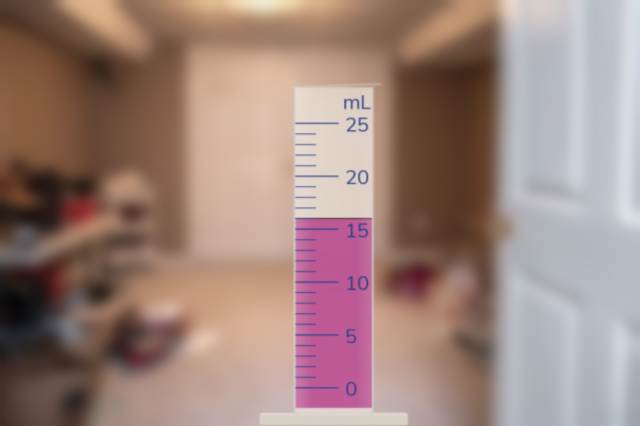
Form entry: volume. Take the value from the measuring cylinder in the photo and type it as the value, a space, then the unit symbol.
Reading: 16 mL
